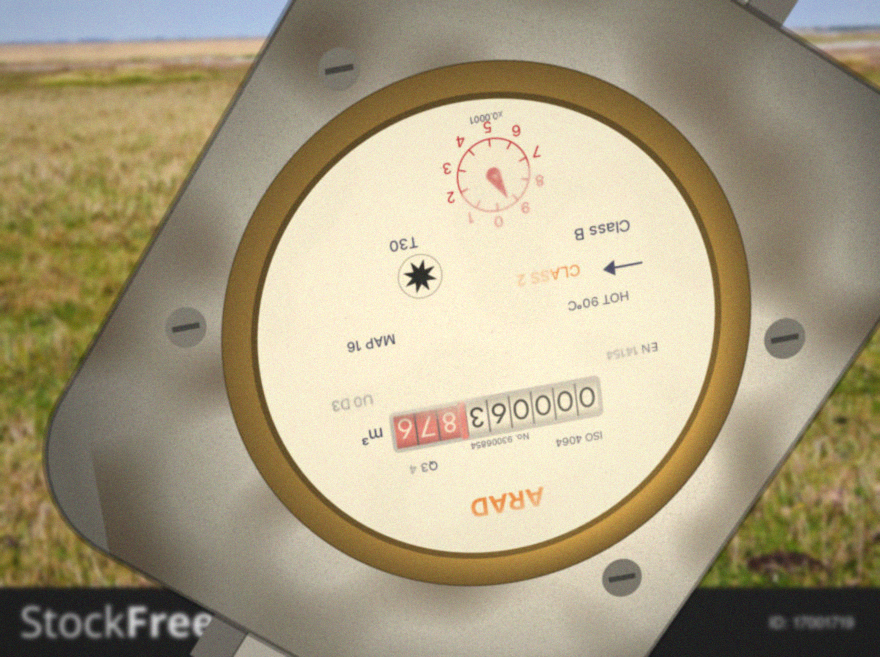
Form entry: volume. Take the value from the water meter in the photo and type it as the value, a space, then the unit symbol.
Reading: 63.8759 m³
